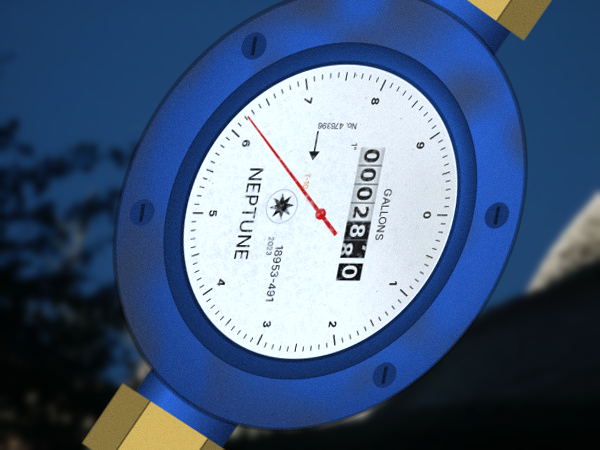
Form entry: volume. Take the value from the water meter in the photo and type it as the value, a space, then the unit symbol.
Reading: 2876.2 gal
